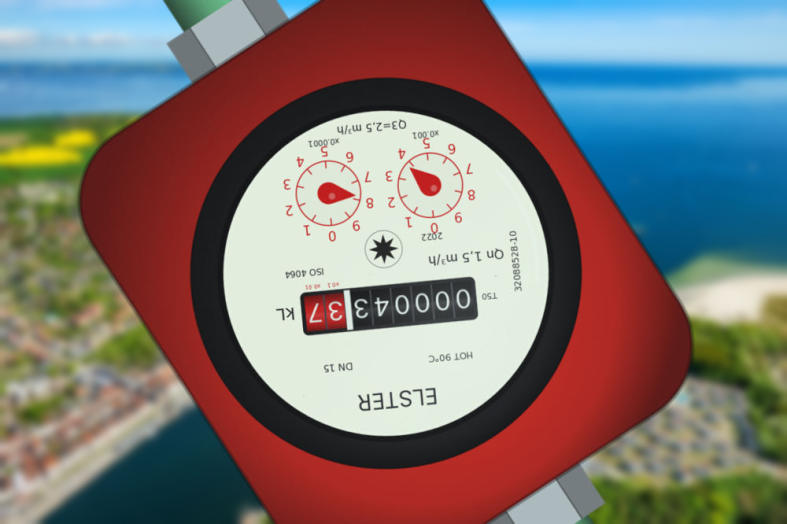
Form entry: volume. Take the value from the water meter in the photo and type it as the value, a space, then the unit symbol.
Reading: 43.3737 kL
